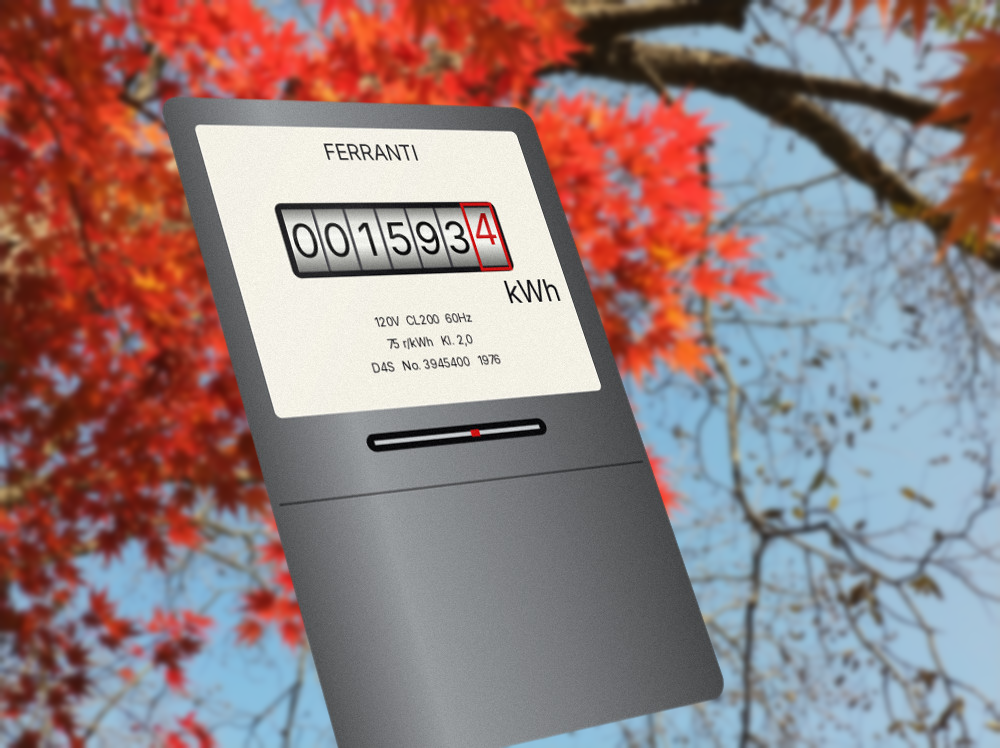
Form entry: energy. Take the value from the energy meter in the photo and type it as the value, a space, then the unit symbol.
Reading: 1593.4 kWh
